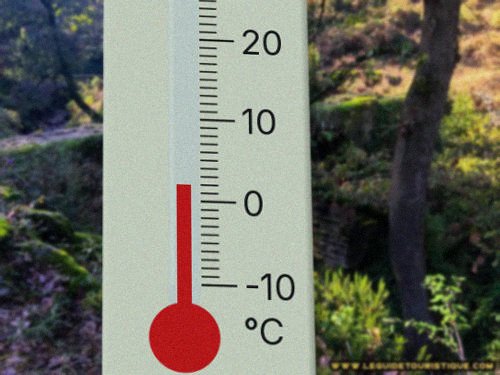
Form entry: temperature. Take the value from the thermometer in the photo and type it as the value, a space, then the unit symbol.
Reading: 2 °C
